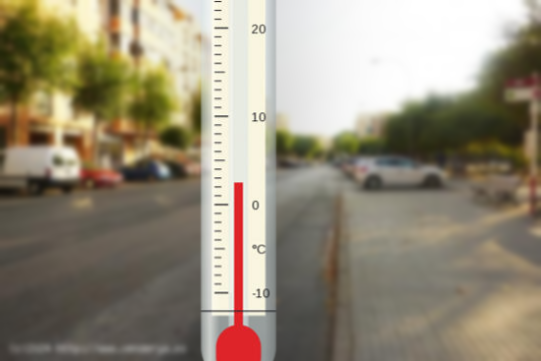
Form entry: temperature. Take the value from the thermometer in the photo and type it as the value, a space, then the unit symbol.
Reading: 2.5 °C
